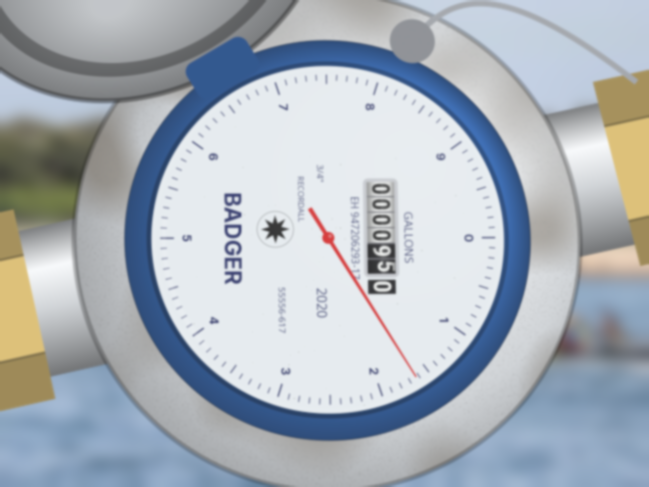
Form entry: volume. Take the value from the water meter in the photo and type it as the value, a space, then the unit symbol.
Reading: 951.6 gal
